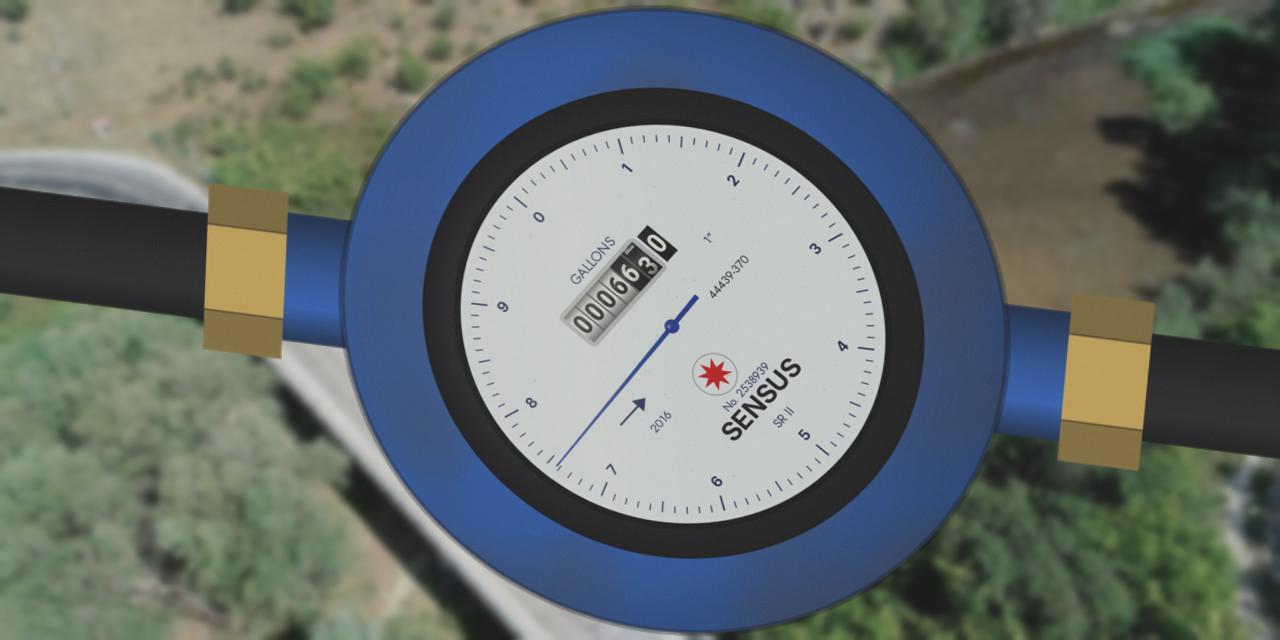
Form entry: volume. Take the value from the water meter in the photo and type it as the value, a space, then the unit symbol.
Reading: 6627.4 gal
